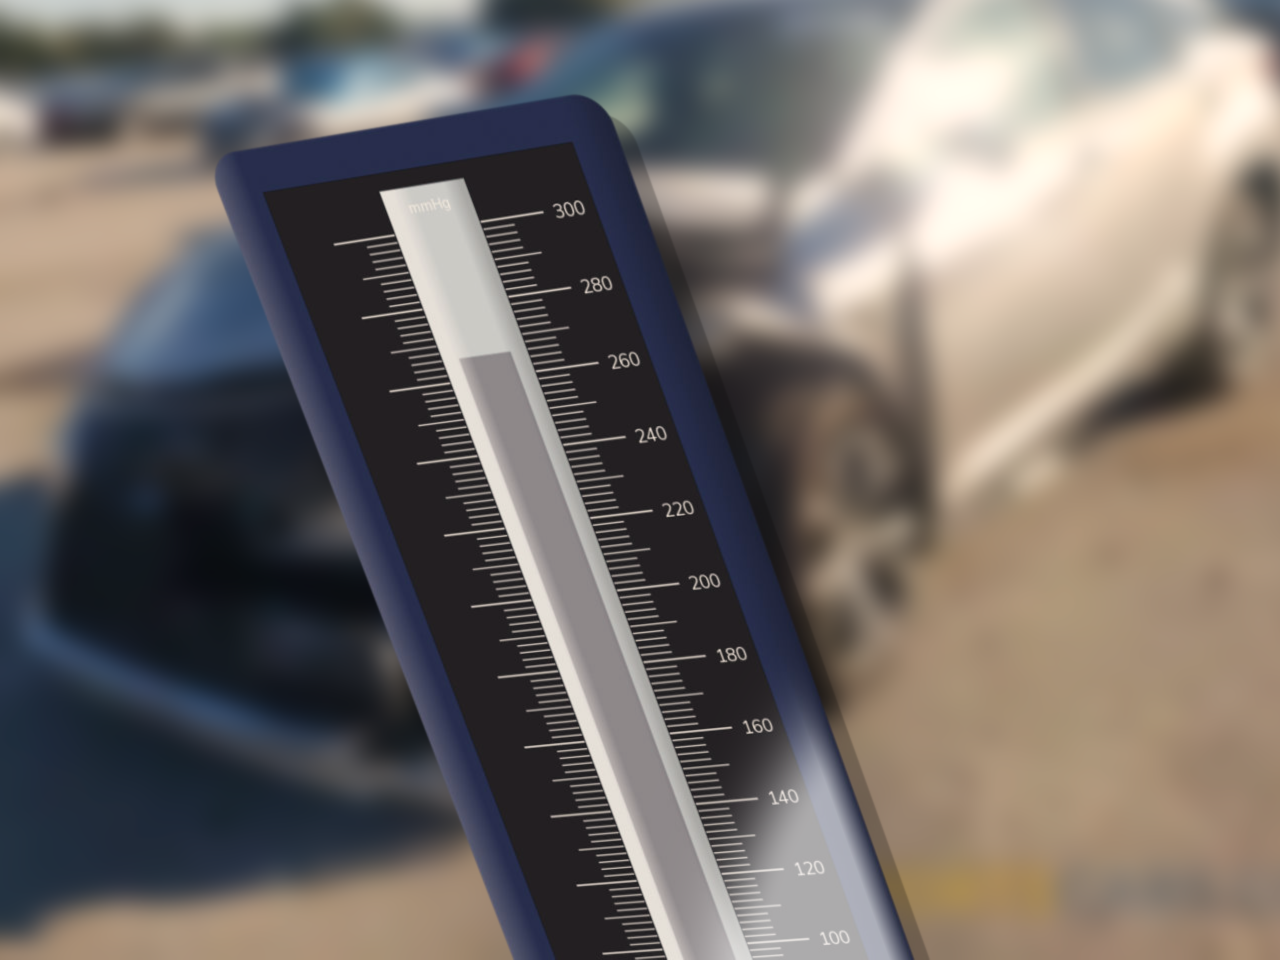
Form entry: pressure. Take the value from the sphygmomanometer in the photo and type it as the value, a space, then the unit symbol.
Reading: 266 mmHg
